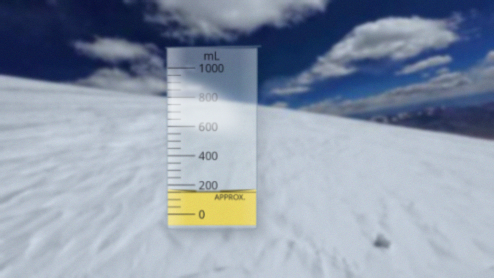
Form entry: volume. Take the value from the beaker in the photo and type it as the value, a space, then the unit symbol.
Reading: 150 mL
